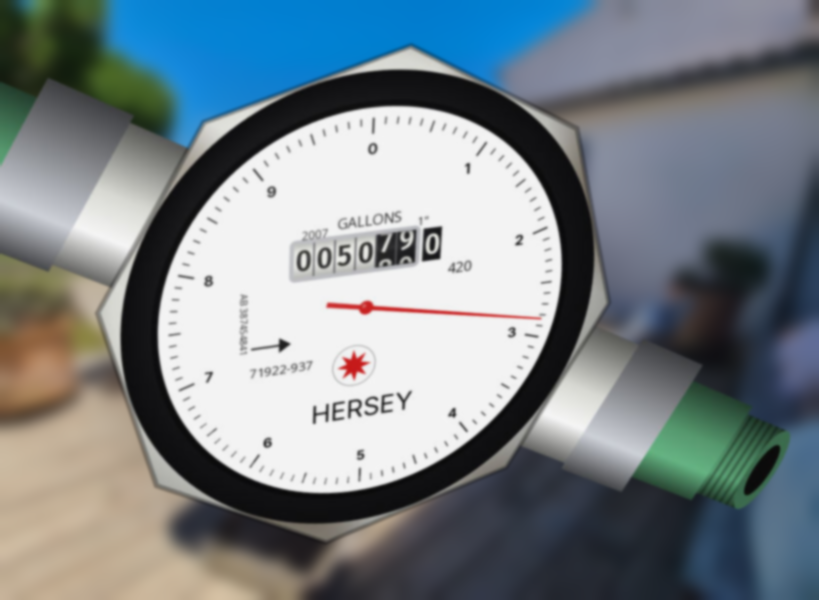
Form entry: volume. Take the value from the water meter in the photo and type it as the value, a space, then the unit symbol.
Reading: 50792.8 gal
